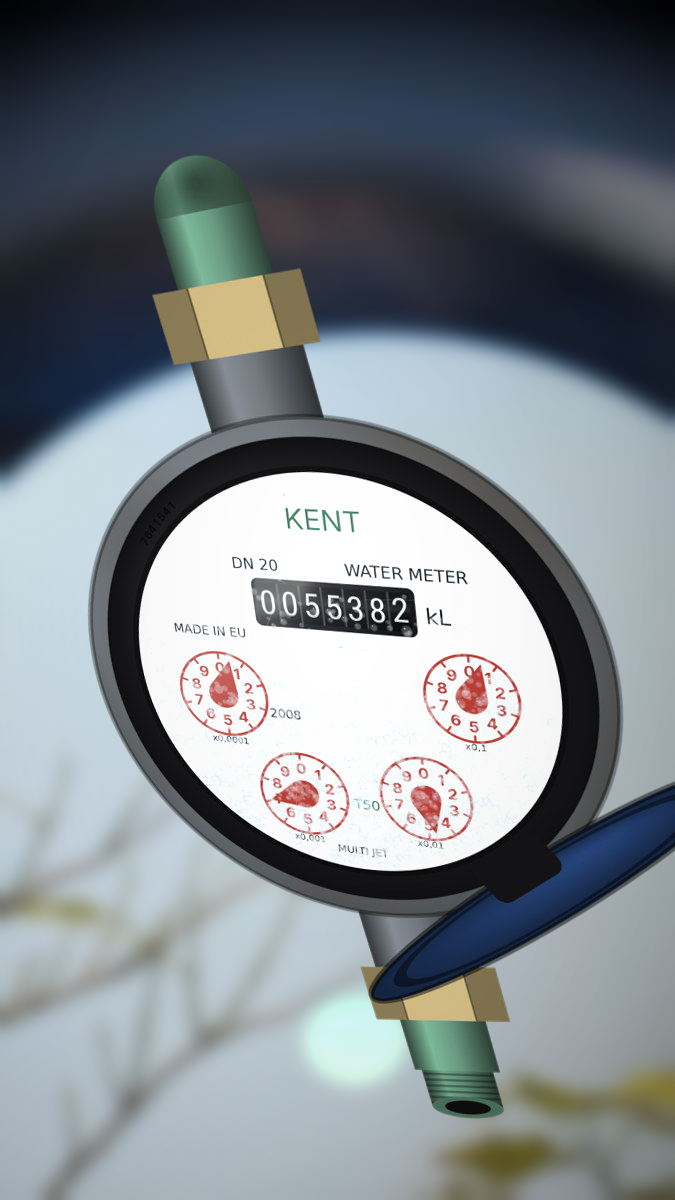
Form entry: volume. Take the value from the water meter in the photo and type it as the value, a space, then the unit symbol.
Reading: 55382.0470 kL
